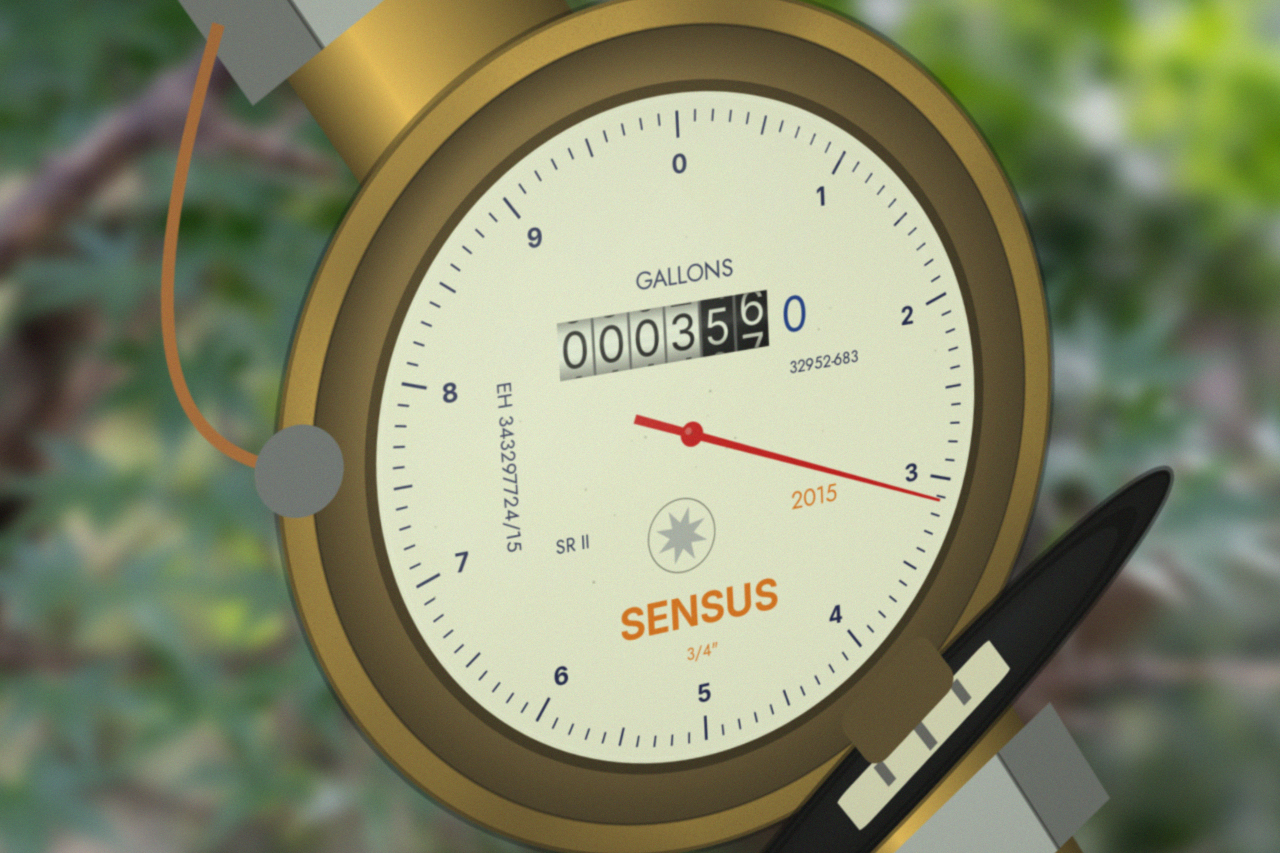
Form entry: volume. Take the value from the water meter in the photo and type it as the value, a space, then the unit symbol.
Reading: 3563.1 gal
